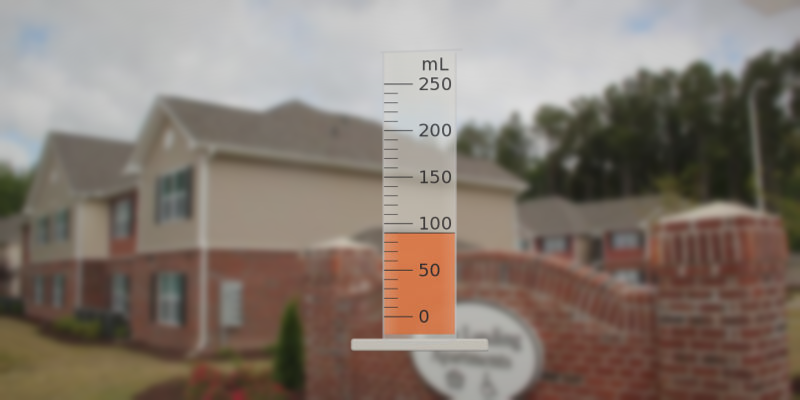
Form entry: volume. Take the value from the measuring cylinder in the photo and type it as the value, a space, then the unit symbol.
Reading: 90 mL
